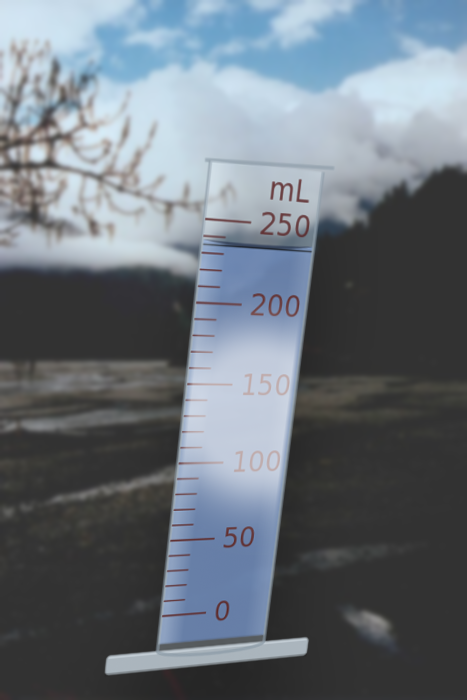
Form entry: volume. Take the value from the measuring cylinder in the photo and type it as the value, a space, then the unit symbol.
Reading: 235 mL
